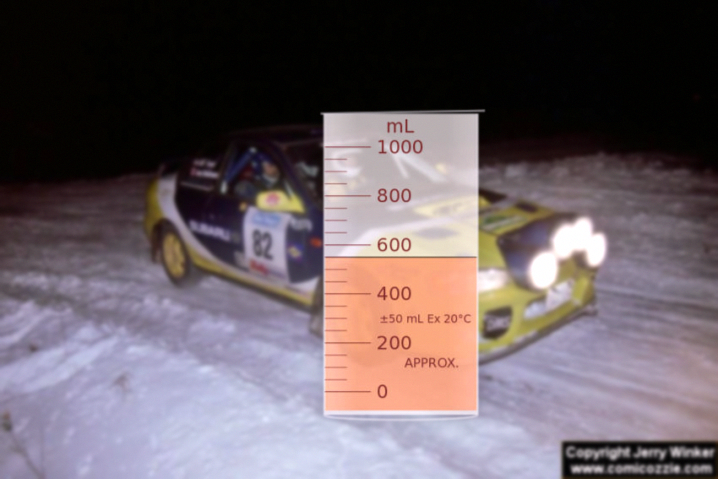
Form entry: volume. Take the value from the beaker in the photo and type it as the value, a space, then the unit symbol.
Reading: 550 mL
